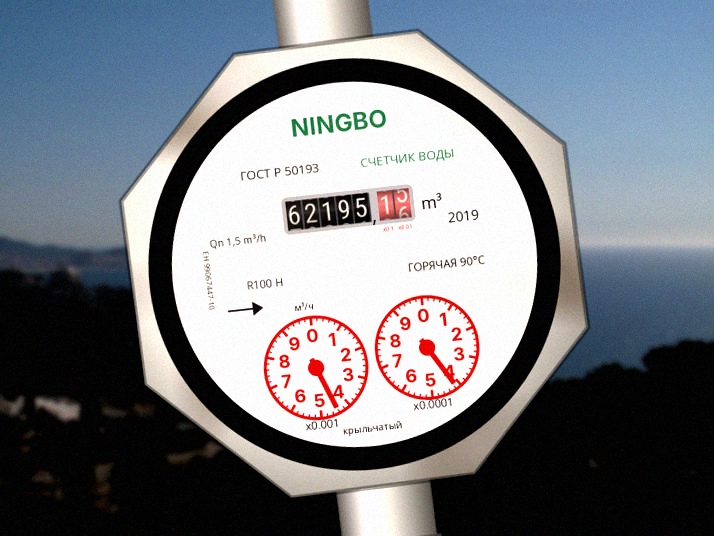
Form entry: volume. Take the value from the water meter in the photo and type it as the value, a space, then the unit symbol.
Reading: 62195.1544 m³
